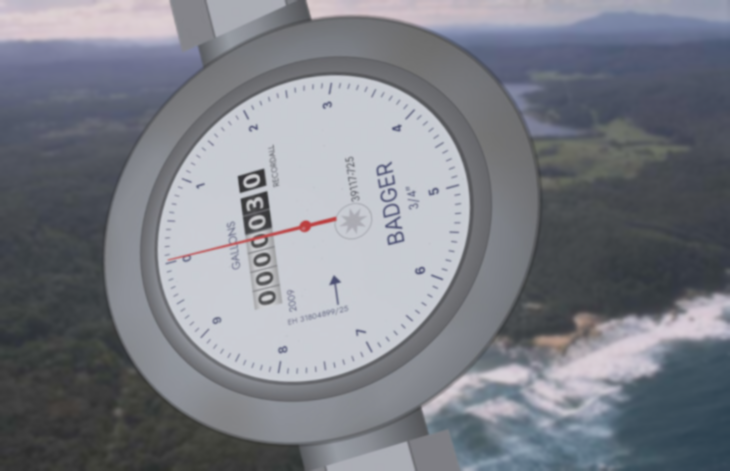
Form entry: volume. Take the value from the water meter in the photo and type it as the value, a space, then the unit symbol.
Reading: 30.0 gal
